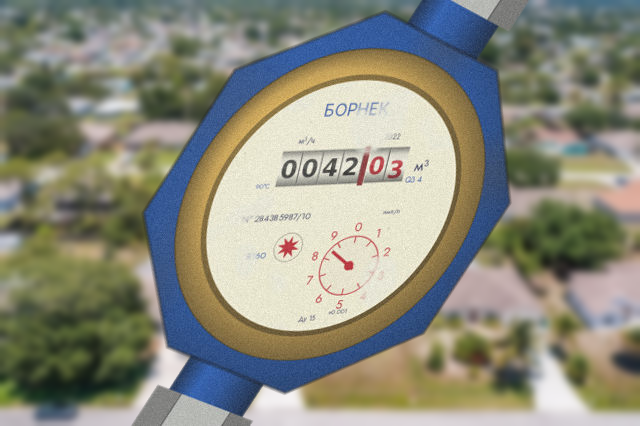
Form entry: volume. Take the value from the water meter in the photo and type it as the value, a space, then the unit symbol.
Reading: 42.028 m³
